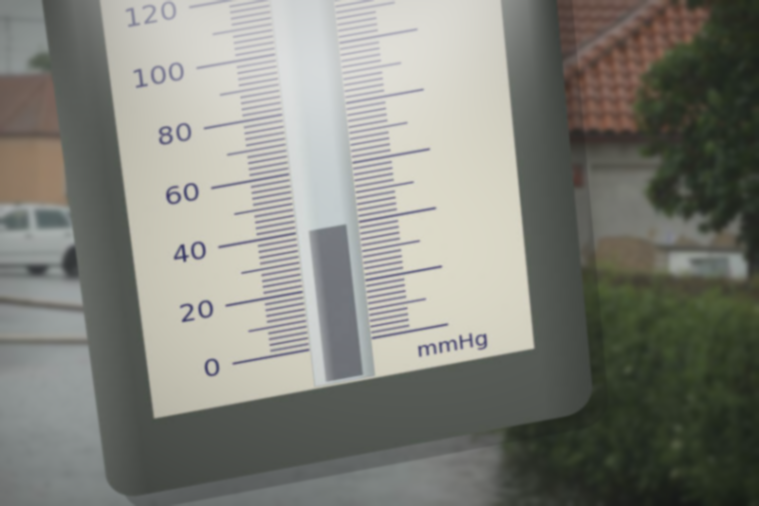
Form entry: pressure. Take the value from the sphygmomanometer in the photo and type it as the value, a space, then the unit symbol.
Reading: 40 mmHg
